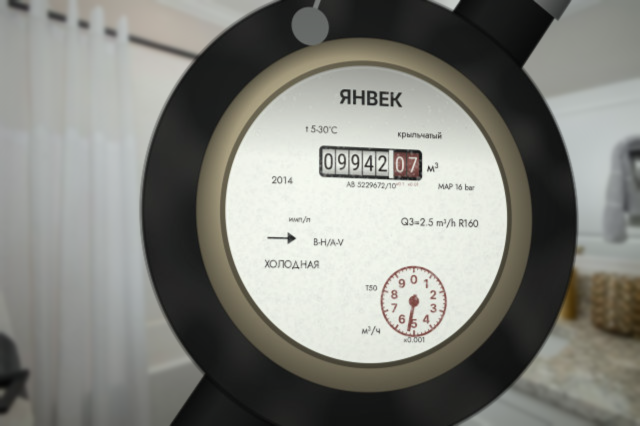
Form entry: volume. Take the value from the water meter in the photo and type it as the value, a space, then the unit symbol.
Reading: 9942.075 m³
